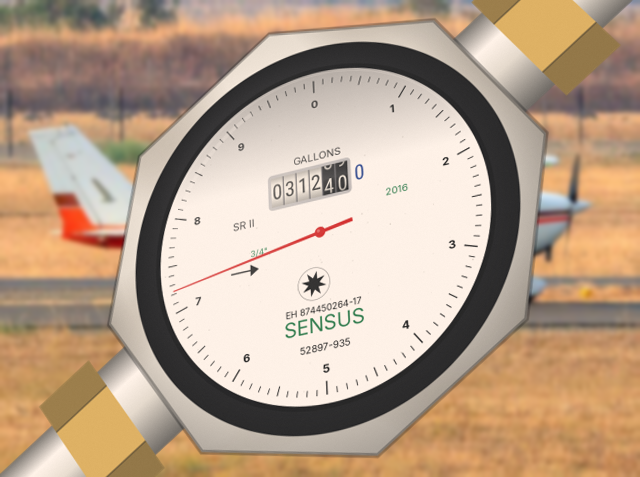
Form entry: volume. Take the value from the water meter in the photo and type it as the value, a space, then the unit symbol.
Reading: 312397.2 gal
